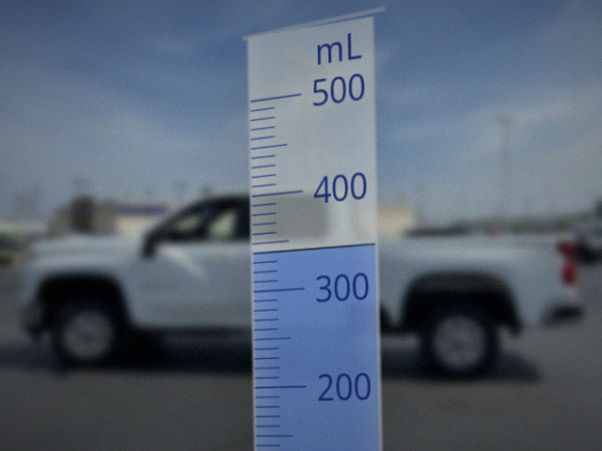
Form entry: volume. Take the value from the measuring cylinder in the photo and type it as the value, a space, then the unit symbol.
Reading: 340 mL
